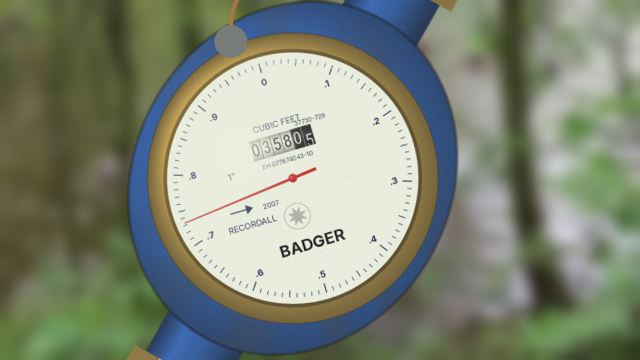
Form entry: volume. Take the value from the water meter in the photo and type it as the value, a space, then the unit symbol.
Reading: 35804.73 ft³
